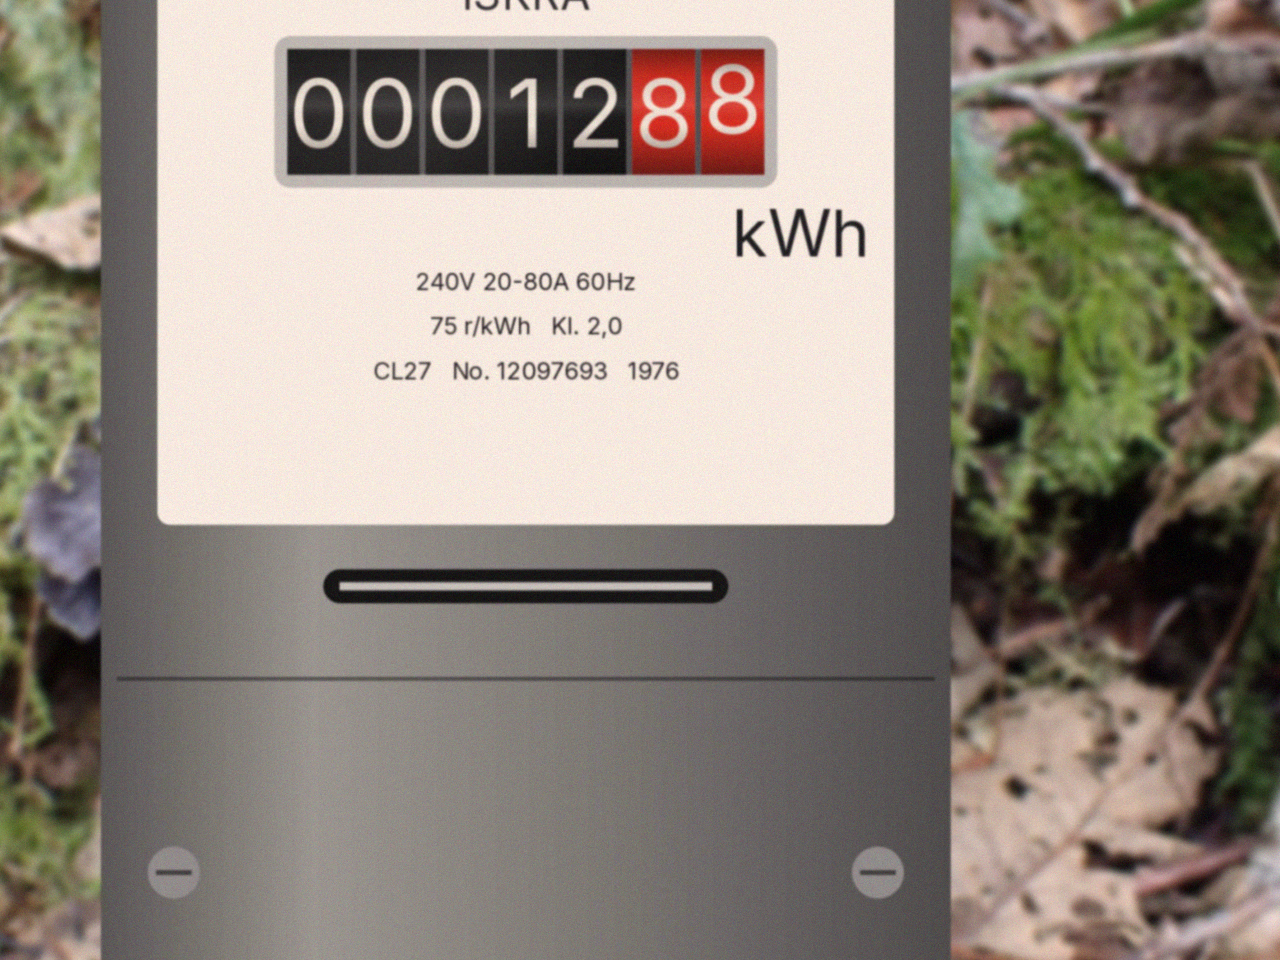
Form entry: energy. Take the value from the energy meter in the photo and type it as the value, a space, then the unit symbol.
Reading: 12.88 kWh
